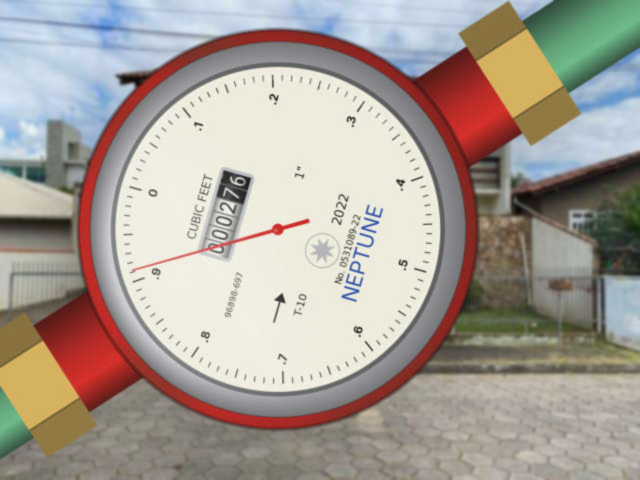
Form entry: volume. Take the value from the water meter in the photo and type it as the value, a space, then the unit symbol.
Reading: 275.91 ft³
